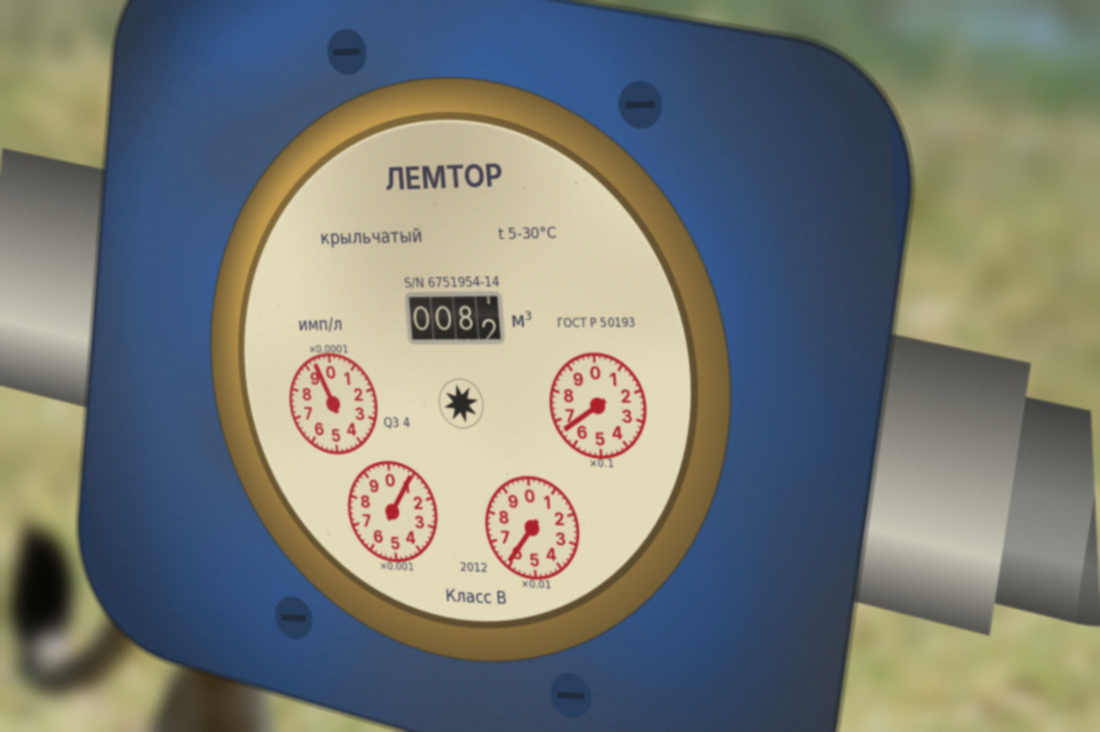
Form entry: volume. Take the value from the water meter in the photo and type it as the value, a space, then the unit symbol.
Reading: 81.6609 m³
